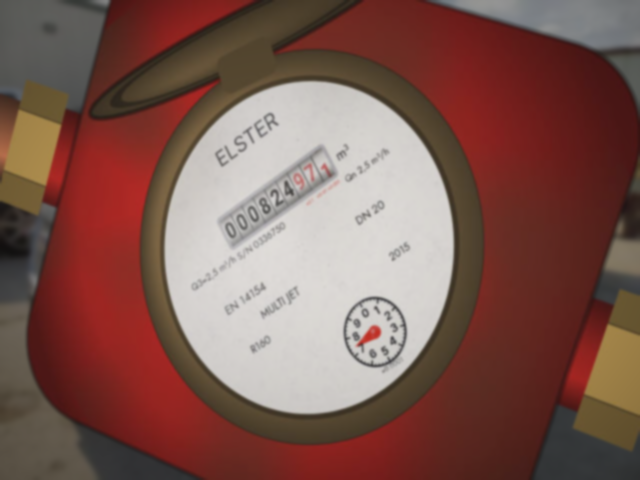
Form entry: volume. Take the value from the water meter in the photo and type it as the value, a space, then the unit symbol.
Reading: 824.9707 m³
